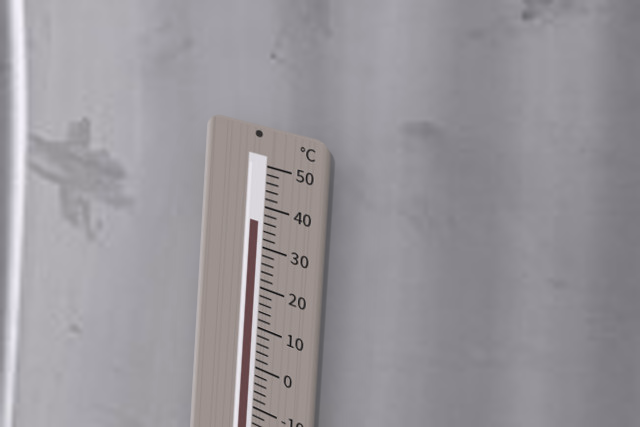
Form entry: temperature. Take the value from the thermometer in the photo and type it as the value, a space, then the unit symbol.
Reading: 36 °C
